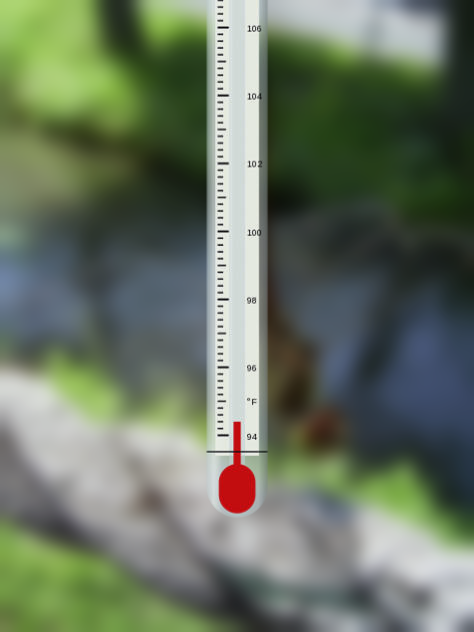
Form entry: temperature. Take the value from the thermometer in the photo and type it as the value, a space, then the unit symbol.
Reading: 94.4 °F
